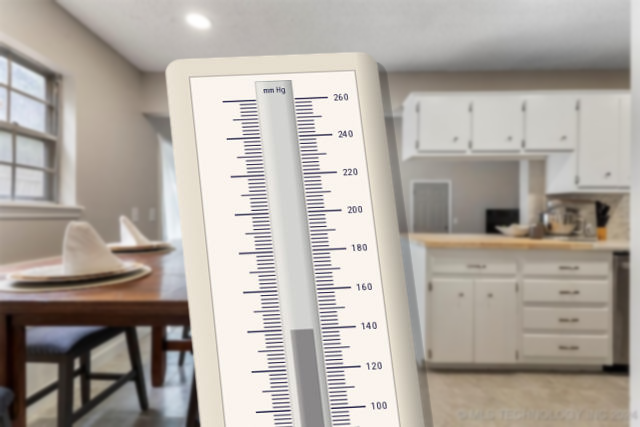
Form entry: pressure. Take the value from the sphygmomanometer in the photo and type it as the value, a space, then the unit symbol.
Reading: 140 mmHg
